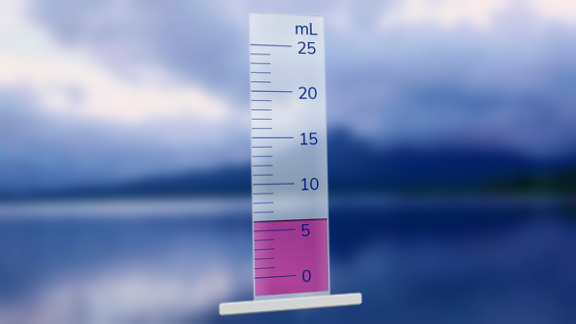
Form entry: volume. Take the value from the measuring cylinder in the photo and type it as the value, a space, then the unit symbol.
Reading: 6 mL
